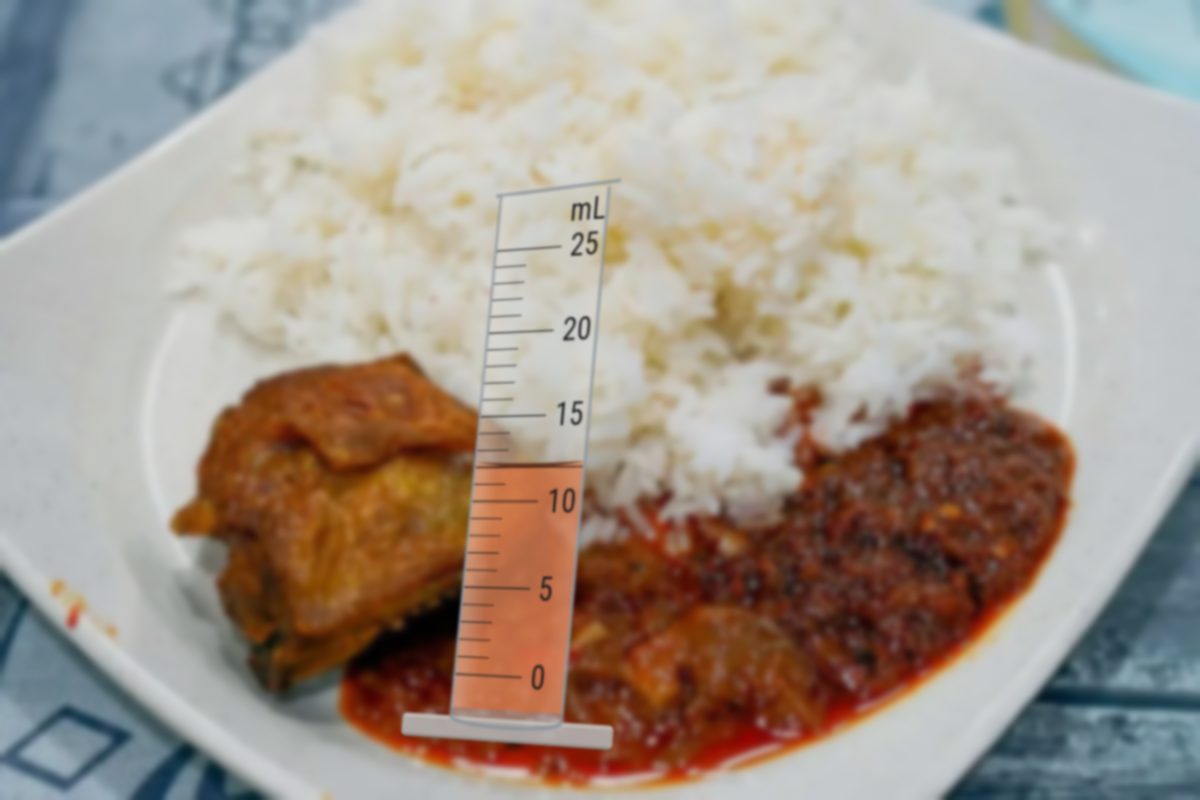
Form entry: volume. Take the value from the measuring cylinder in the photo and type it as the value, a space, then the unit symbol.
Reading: 12 mL
